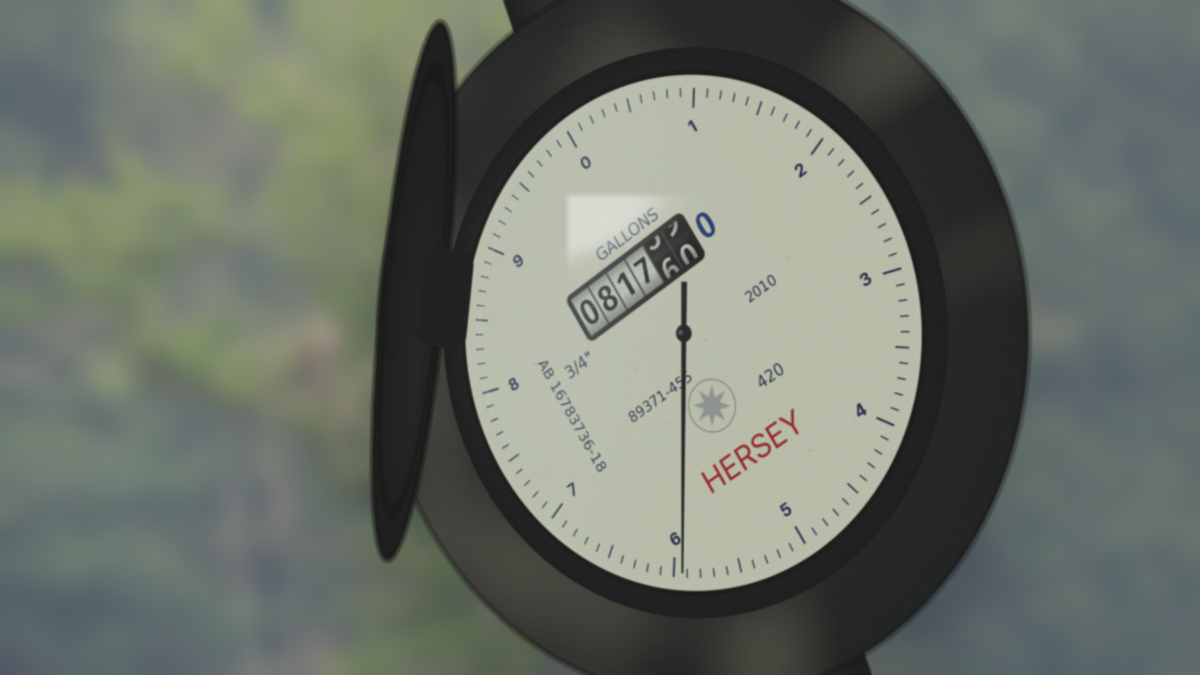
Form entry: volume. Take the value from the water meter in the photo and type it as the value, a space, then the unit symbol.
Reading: 817595.9 gal
